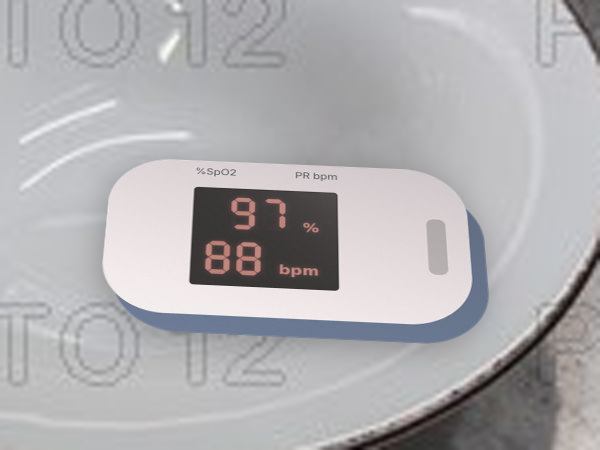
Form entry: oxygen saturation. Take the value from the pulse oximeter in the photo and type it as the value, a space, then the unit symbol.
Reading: 97 %
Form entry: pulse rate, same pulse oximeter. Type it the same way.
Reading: 88 bpm
